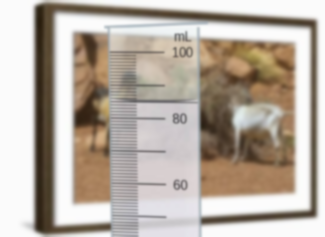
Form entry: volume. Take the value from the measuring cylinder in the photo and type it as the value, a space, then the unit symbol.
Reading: 85 mL
